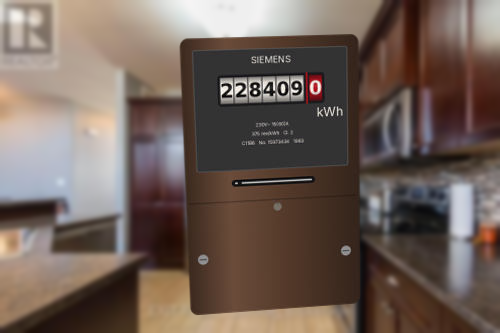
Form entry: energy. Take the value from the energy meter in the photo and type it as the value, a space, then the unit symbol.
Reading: 228409.0 kWh
